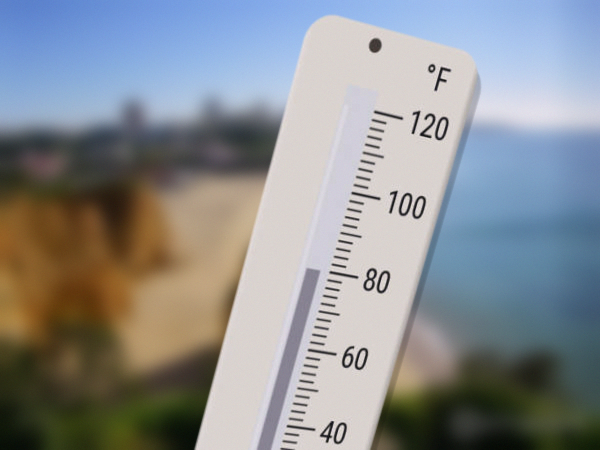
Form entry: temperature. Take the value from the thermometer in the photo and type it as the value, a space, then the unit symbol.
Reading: 80 °F
